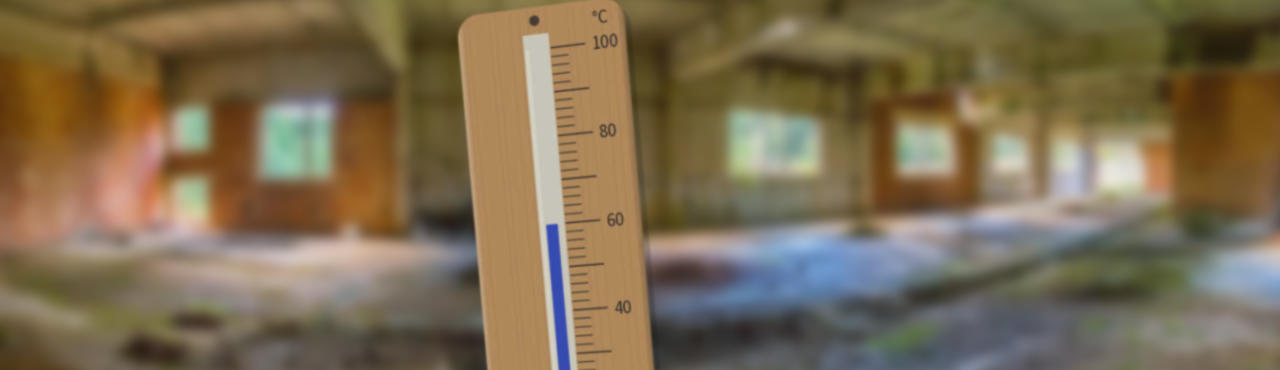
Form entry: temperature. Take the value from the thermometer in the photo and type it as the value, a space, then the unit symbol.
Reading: 60 °C
